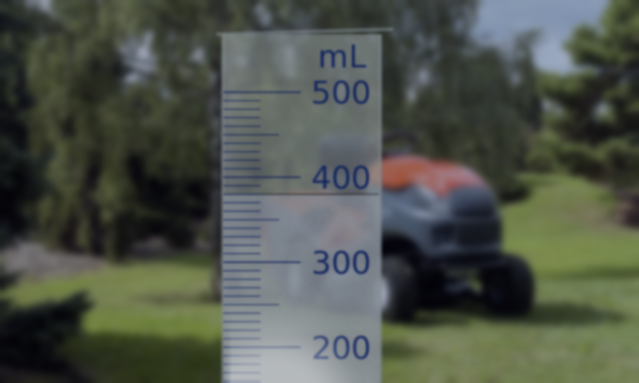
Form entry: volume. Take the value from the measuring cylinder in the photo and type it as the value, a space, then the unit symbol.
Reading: 380 mL
